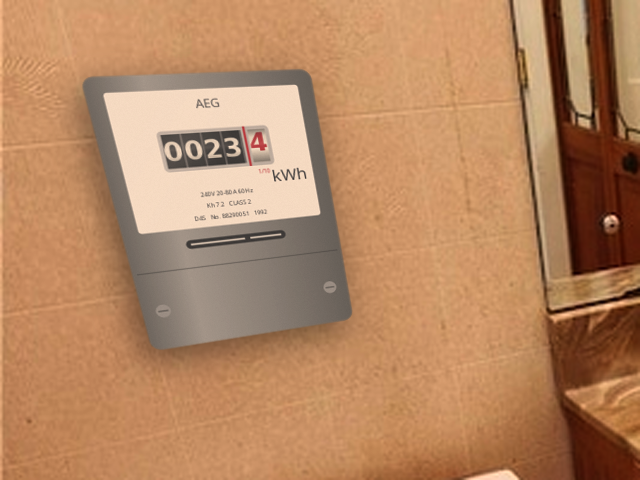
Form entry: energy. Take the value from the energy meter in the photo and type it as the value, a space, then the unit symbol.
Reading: 23.4 kWh
